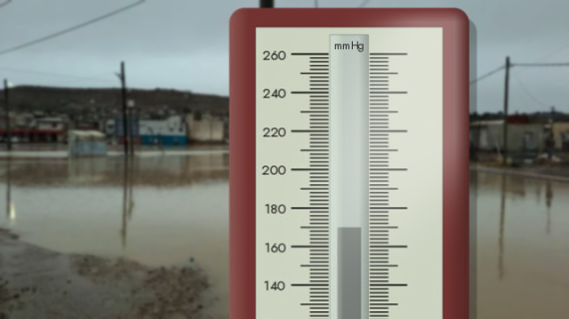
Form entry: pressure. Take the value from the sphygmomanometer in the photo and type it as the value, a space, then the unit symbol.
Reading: 170 mmHg
